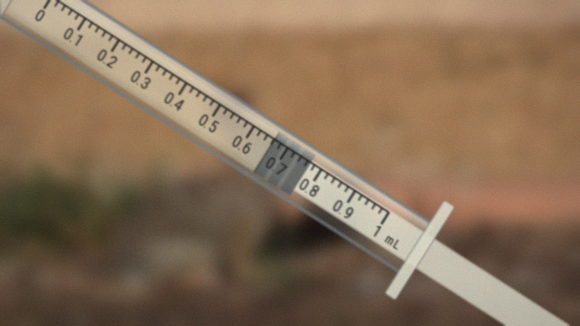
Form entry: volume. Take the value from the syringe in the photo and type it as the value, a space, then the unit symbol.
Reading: 0.66 mL
